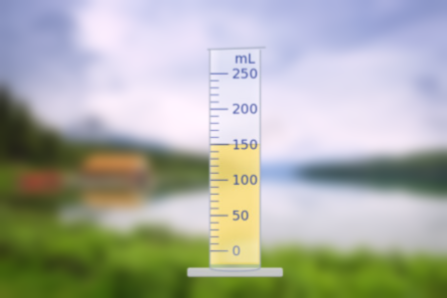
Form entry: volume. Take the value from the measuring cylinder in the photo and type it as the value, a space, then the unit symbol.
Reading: 150 mL
